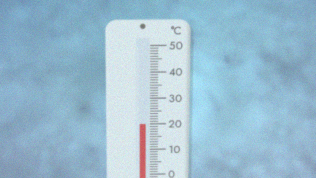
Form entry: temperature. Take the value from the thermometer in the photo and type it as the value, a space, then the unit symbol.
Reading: 20 °C
